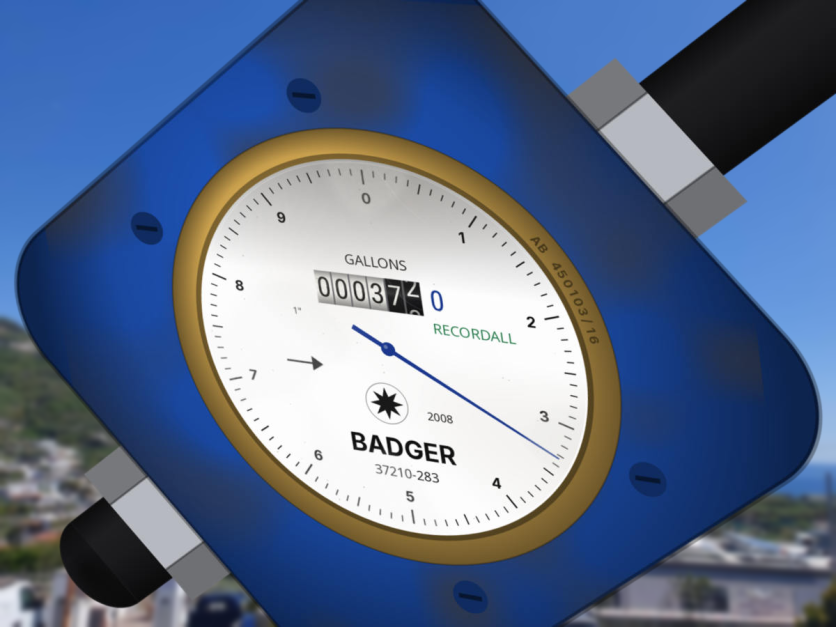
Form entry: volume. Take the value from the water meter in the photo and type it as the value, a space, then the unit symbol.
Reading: 3723.3 gal
